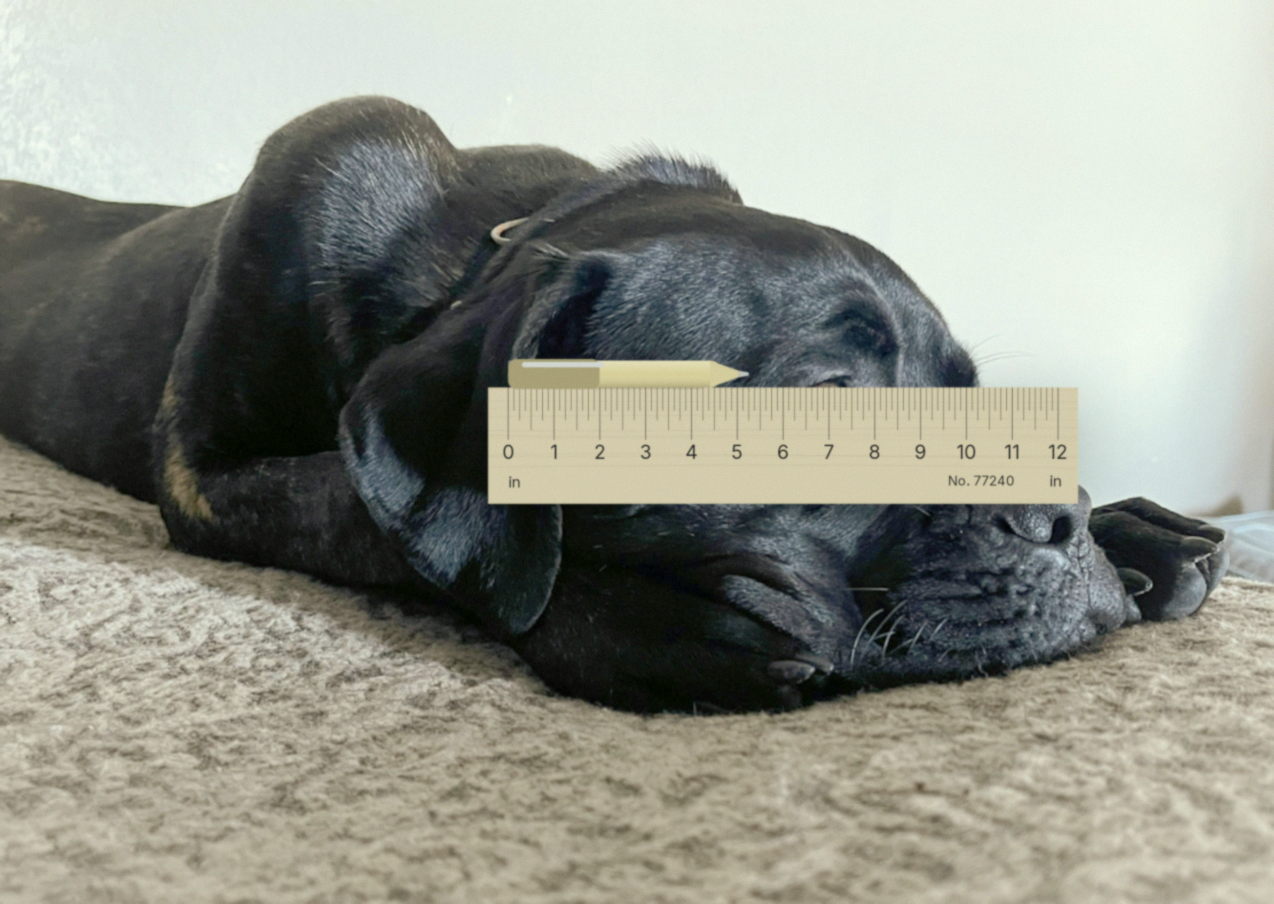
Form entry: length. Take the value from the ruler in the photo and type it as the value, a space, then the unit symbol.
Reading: 5.25 in
